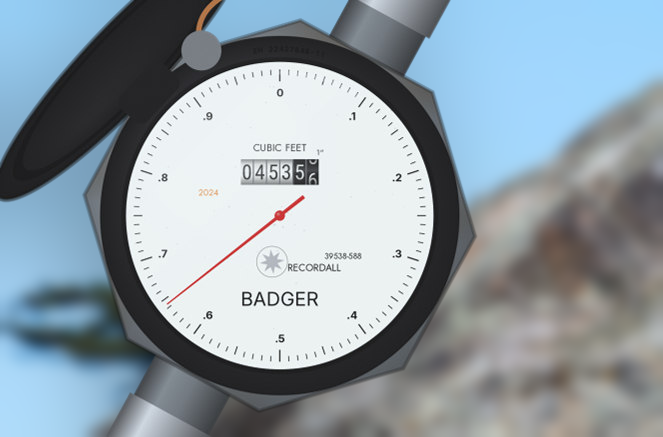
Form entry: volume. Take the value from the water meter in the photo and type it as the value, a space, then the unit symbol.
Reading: 45355.64 ft³
